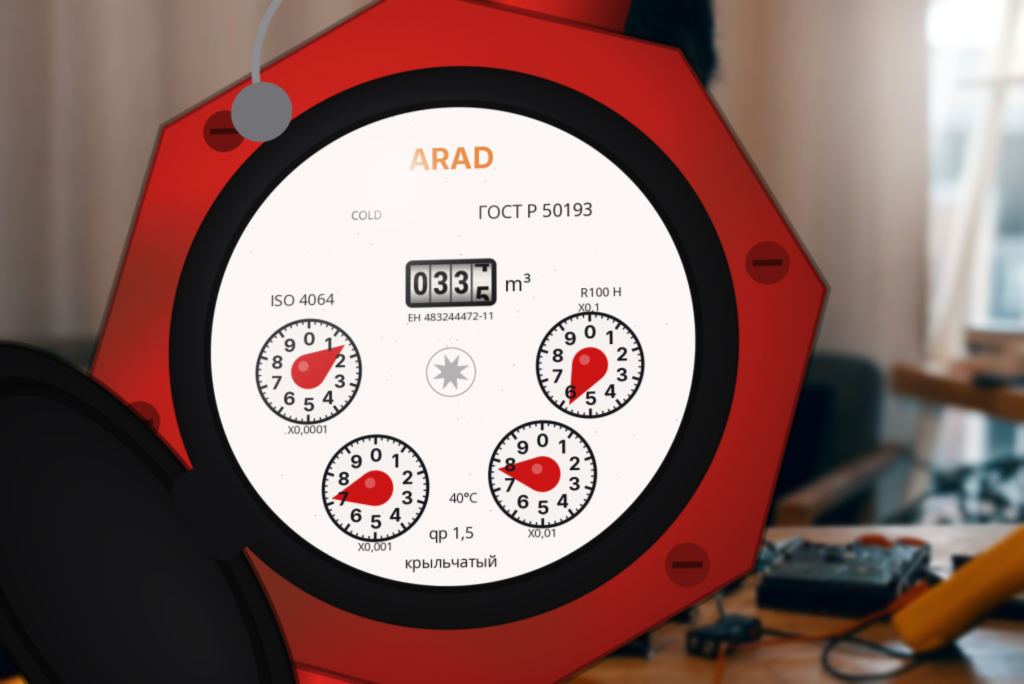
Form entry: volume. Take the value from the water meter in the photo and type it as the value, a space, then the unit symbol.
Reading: 334.5771 m³
